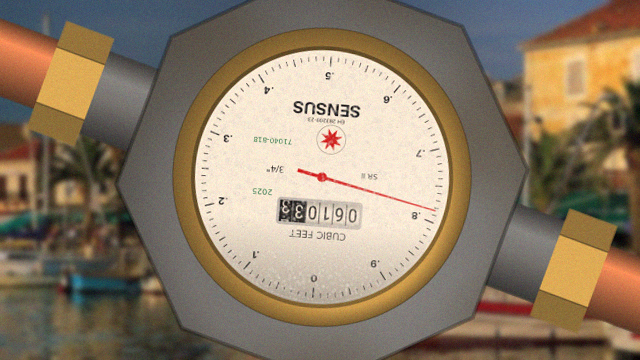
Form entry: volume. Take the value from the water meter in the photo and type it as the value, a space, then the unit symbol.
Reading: 61032.78 ft³
